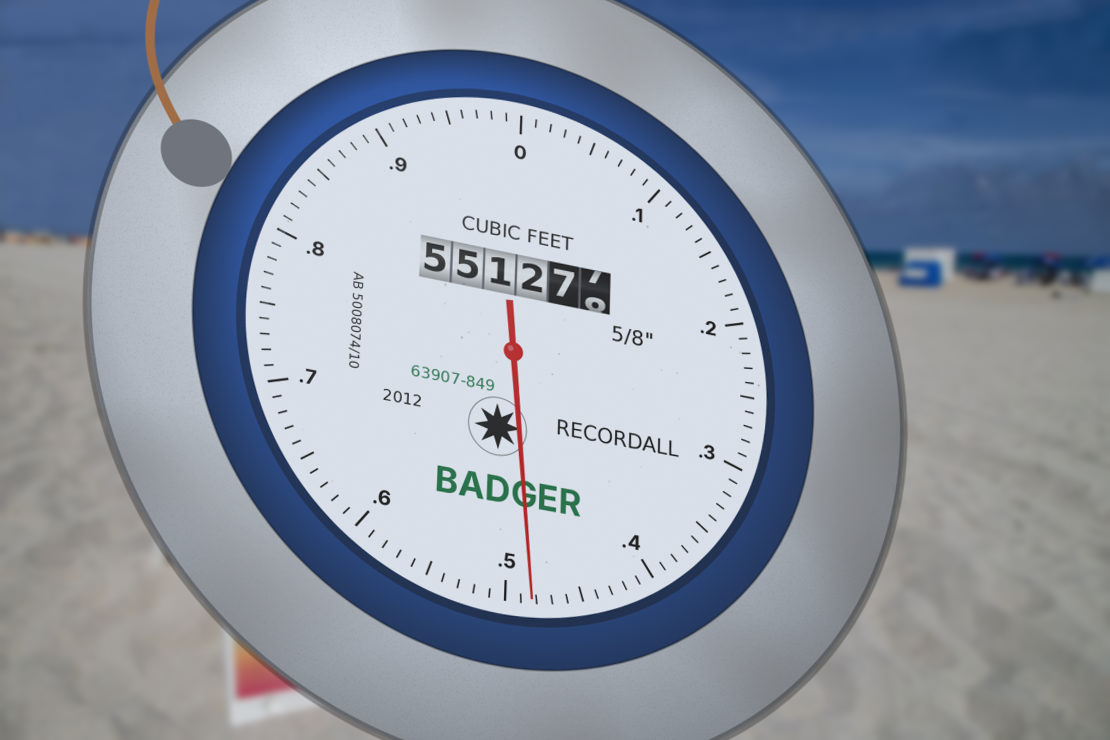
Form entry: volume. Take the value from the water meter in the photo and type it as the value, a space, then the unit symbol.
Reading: 551277.48 ft³
